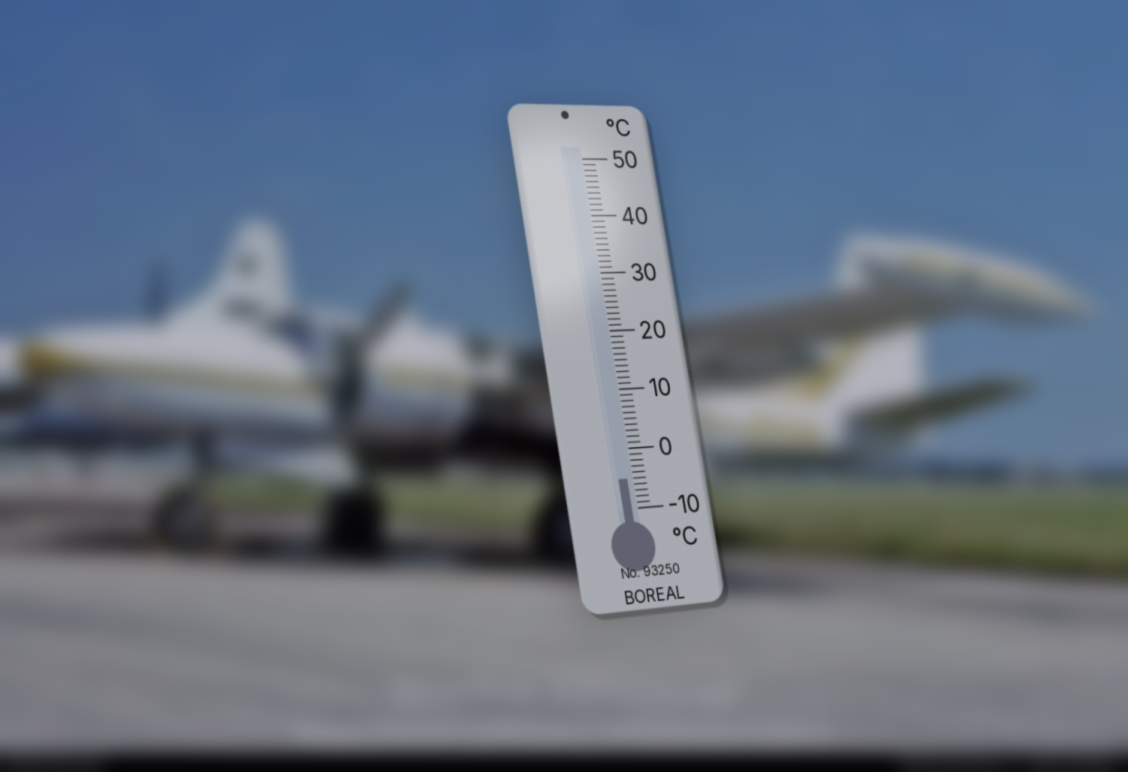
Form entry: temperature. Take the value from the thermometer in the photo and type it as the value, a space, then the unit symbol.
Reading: -5 °C
